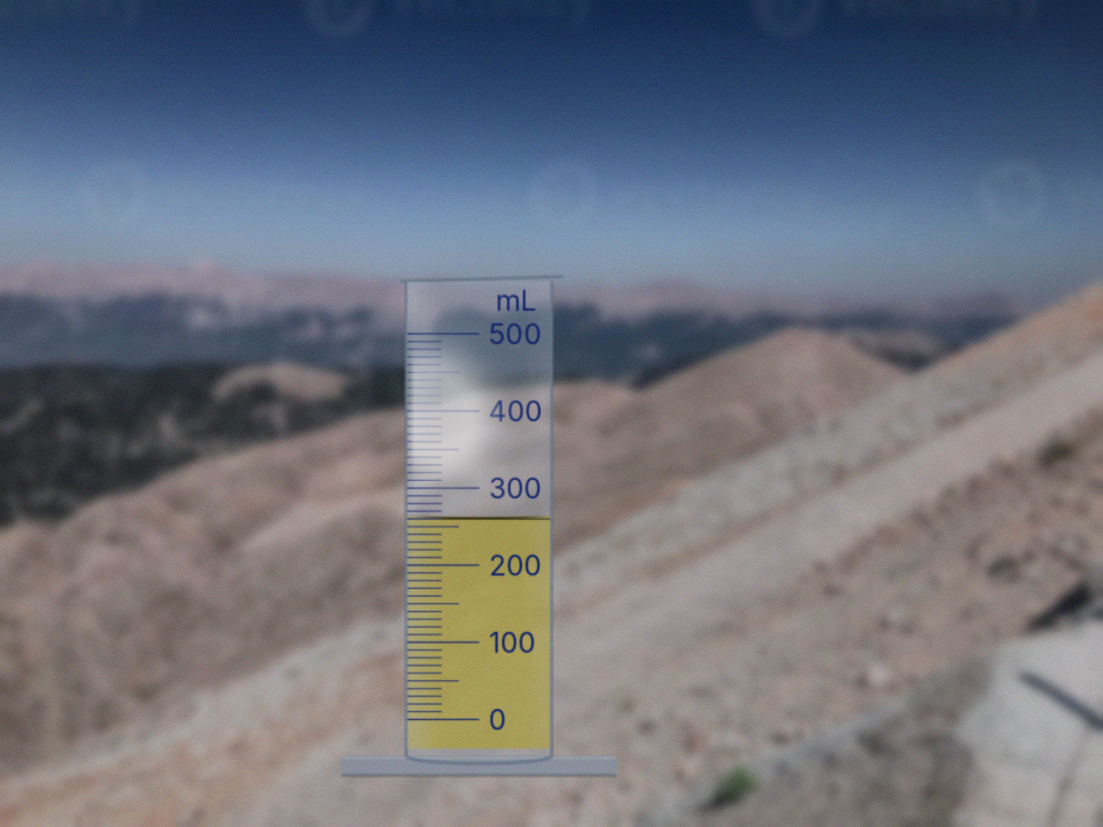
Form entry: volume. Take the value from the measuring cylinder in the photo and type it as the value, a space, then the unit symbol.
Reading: 260 mL
